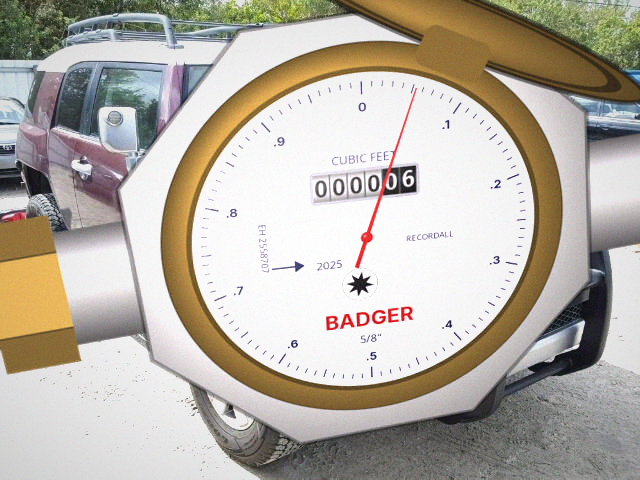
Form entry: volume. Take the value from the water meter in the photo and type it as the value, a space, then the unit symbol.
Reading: 6.05 ft³
